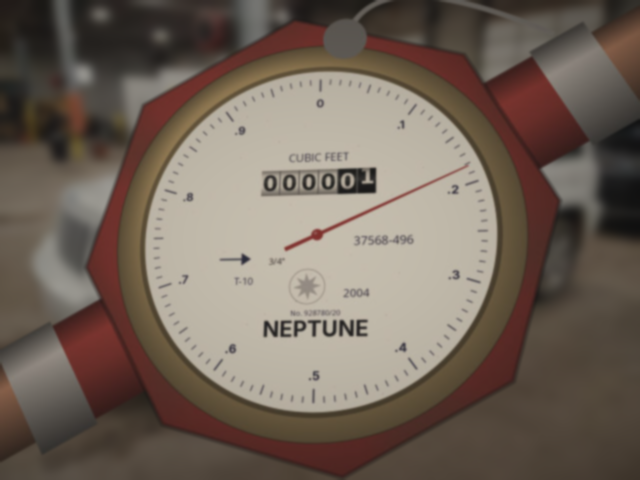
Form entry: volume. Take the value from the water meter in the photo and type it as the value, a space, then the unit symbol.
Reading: 1.18 ft³
